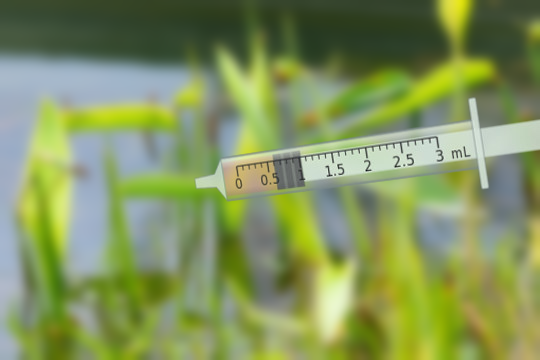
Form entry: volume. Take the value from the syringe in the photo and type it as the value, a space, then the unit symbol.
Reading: 0.6 mL
